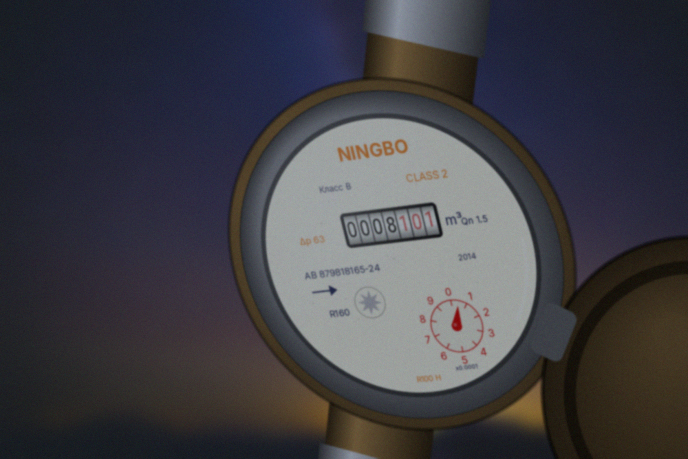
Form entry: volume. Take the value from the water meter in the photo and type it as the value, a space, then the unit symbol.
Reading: 8.1010 m³
